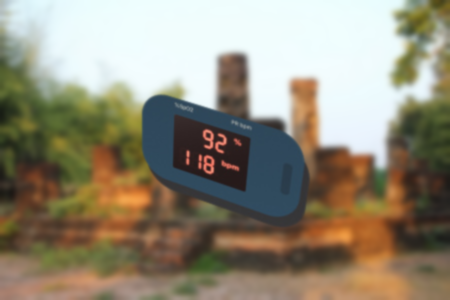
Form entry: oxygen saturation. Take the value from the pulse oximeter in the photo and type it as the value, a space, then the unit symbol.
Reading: 92 %
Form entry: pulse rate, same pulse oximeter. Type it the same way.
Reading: 118 bpm
